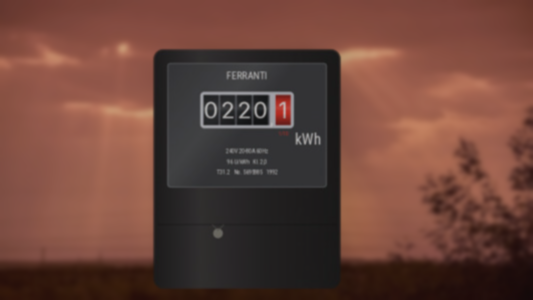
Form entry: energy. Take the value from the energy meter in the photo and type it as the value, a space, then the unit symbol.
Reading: 220.1 kWh
